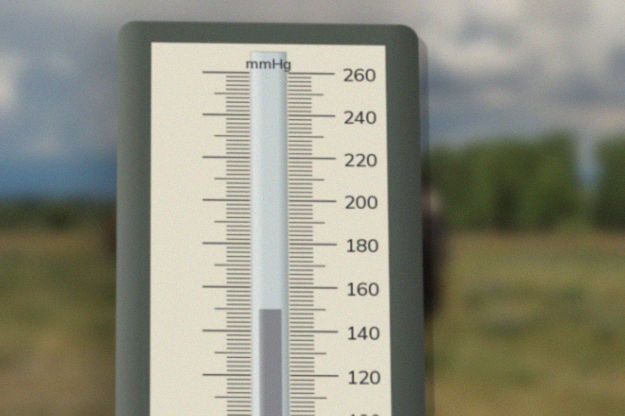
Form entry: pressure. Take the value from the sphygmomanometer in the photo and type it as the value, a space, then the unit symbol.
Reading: 150 mmHg
